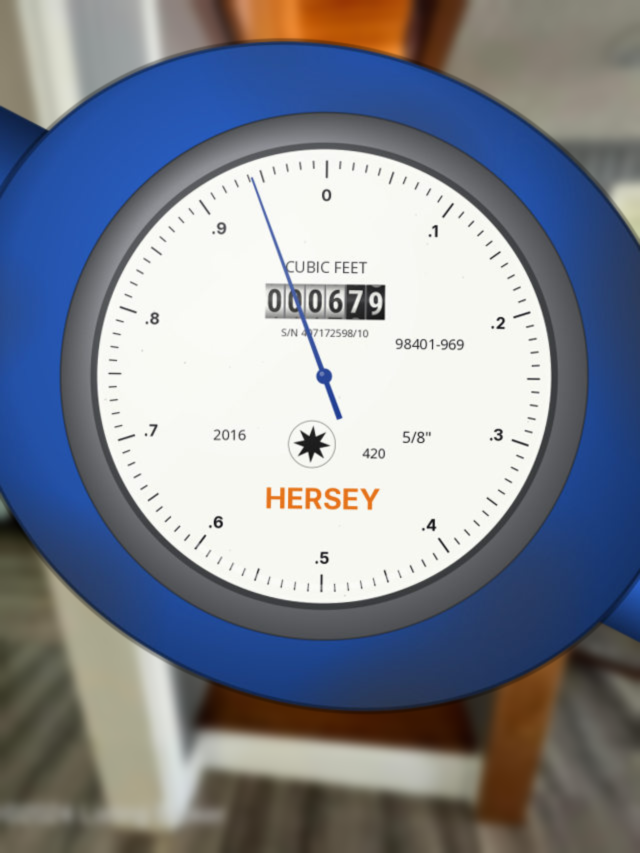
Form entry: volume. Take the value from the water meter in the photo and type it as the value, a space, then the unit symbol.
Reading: 678.94 ft³
